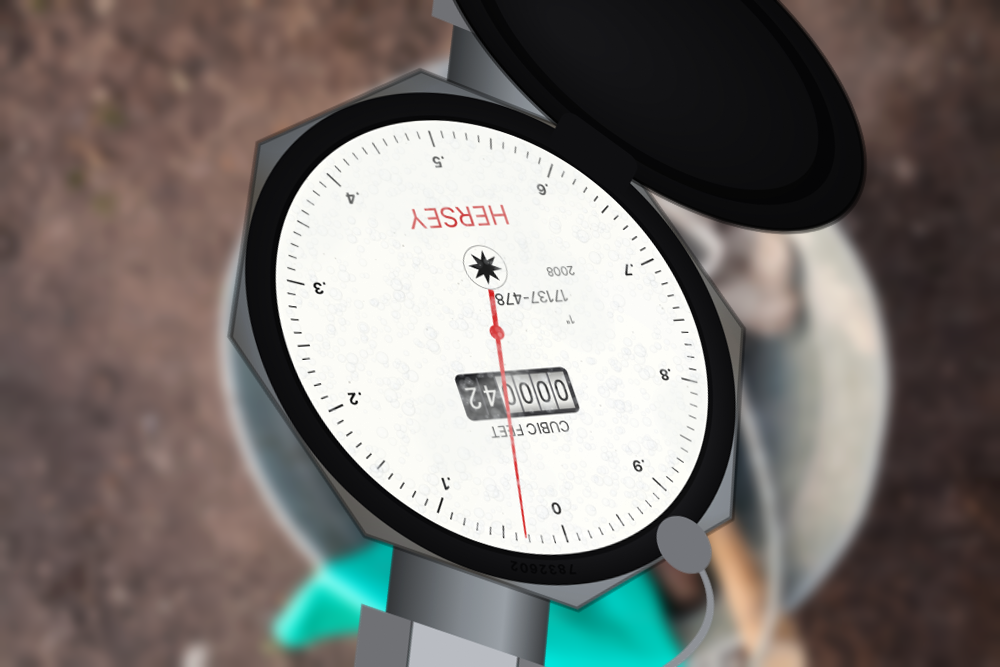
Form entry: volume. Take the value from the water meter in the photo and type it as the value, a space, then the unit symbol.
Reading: 42.03 ft³
